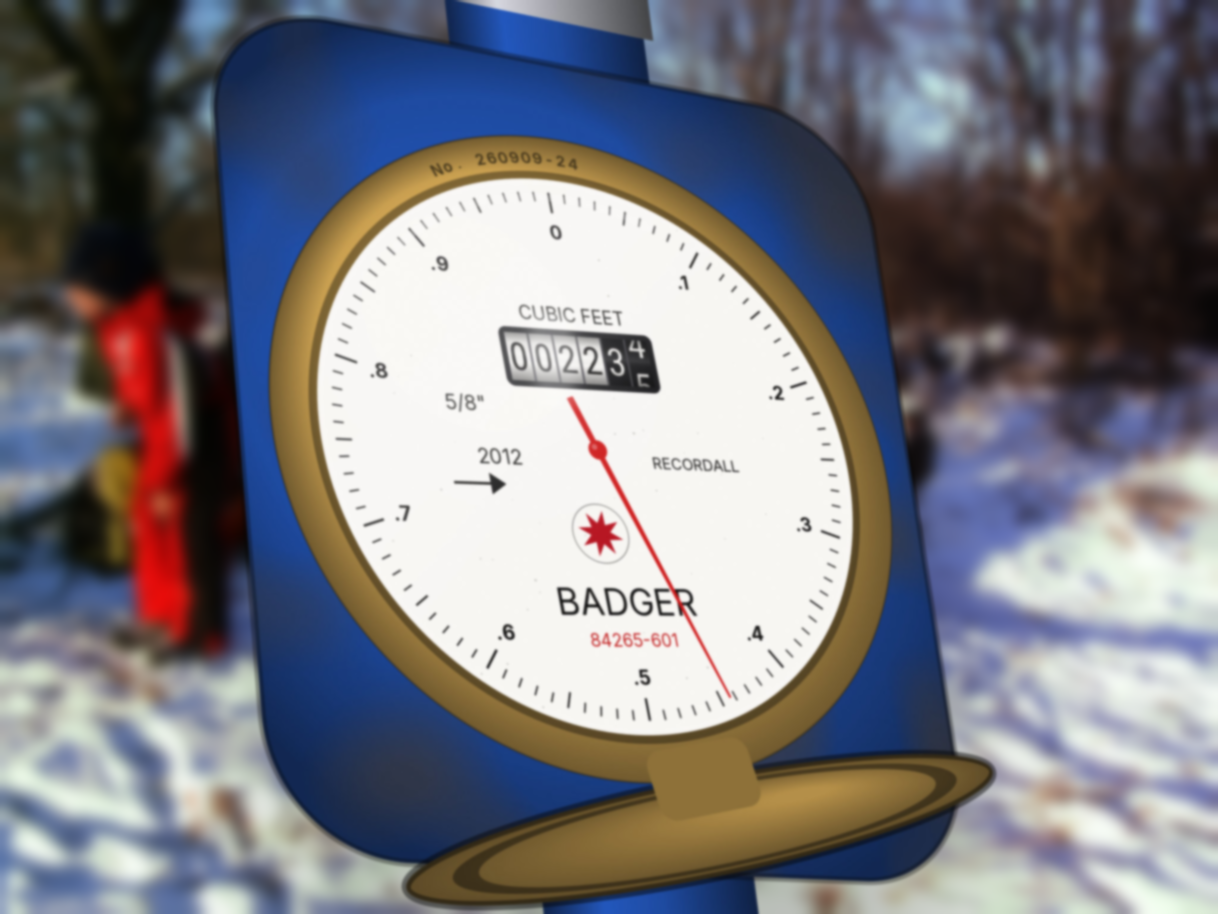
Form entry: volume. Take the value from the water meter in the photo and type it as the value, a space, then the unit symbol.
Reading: 2234.44 ft³
